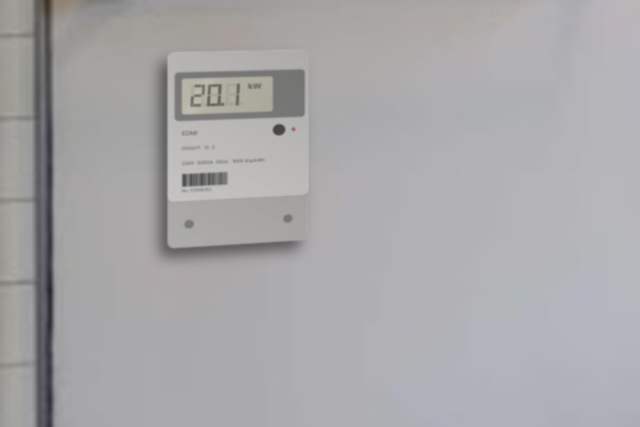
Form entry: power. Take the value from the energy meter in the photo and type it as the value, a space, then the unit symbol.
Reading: 20.1 kW
